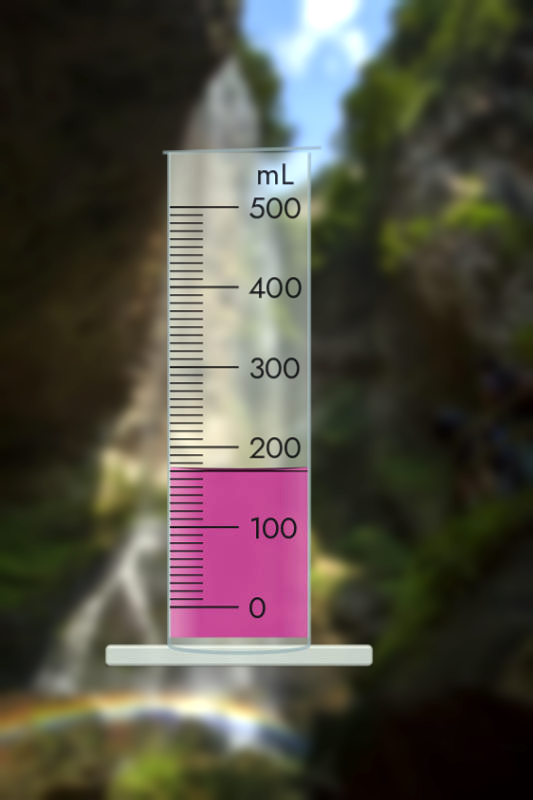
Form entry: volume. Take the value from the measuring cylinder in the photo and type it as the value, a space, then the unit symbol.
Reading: 170 mL
